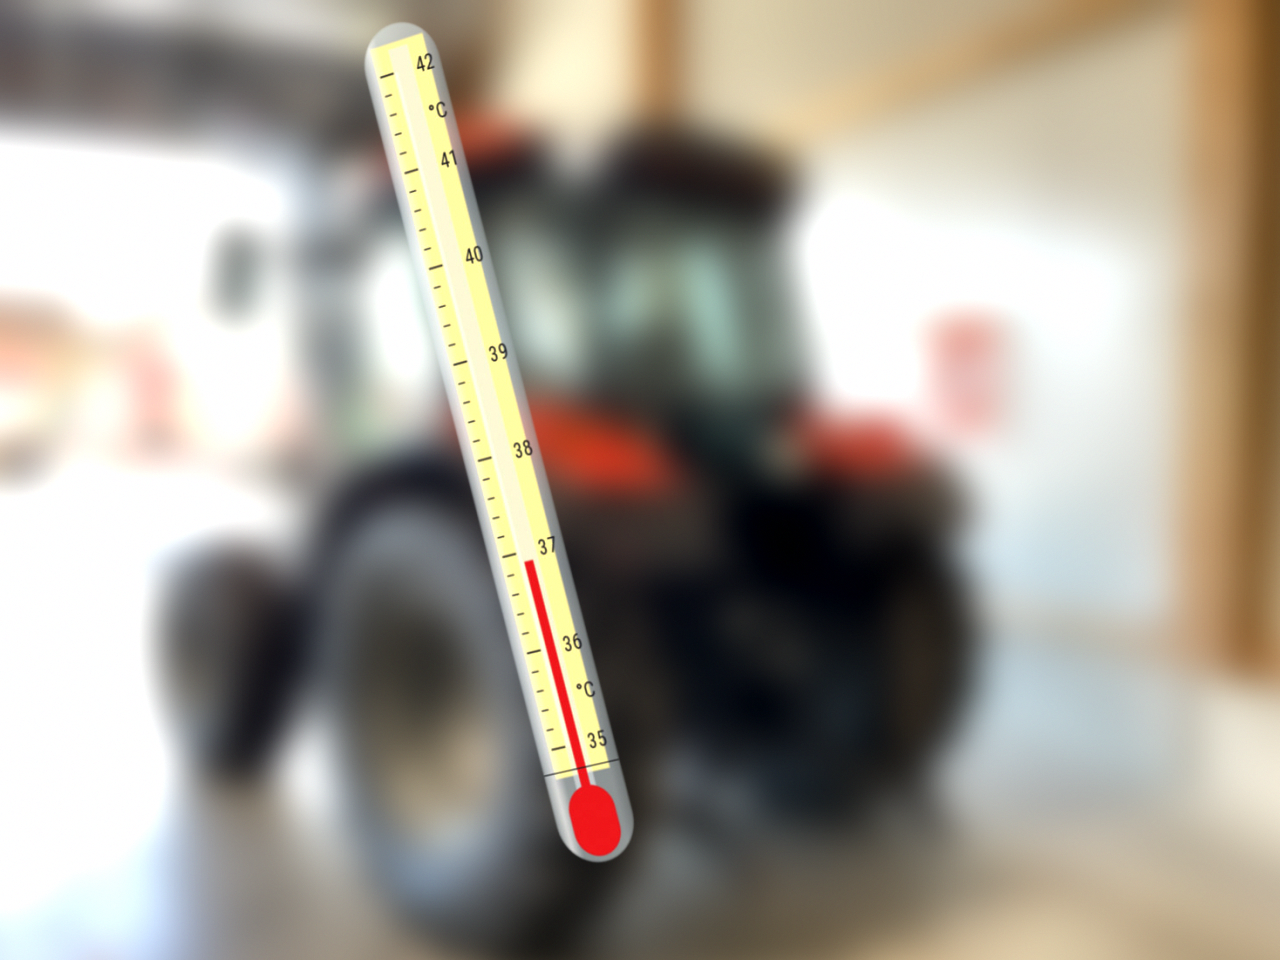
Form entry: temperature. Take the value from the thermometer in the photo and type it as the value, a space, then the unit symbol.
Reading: 36.9 °C
